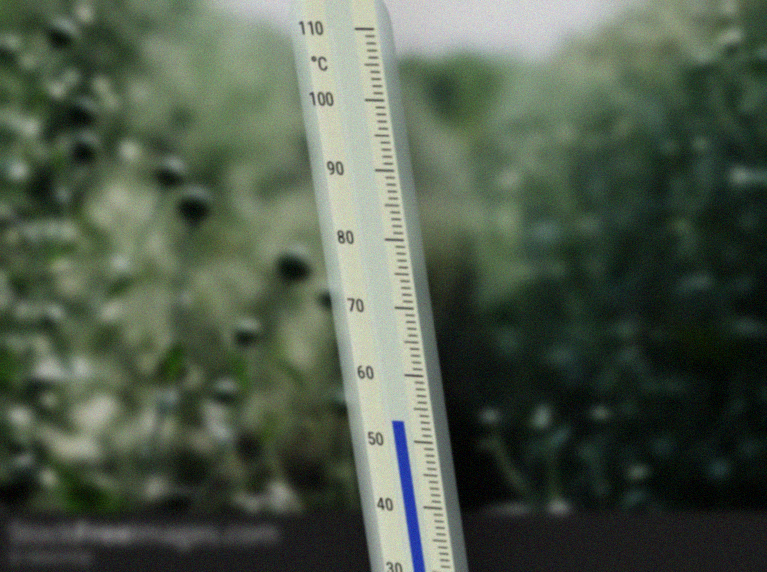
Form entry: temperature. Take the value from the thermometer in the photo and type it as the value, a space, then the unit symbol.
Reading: 53 °C
